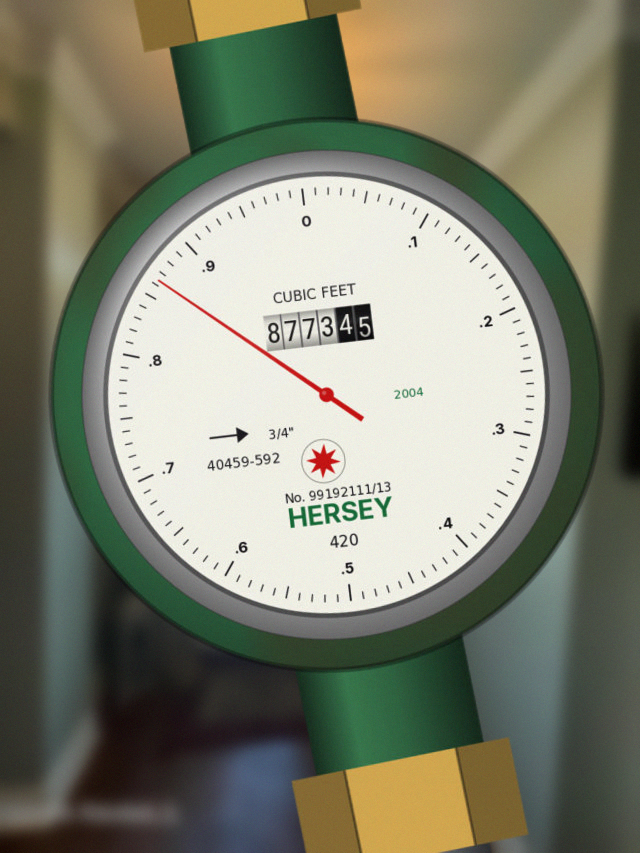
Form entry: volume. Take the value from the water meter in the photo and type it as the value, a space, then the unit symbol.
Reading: 877344.86 ft³
